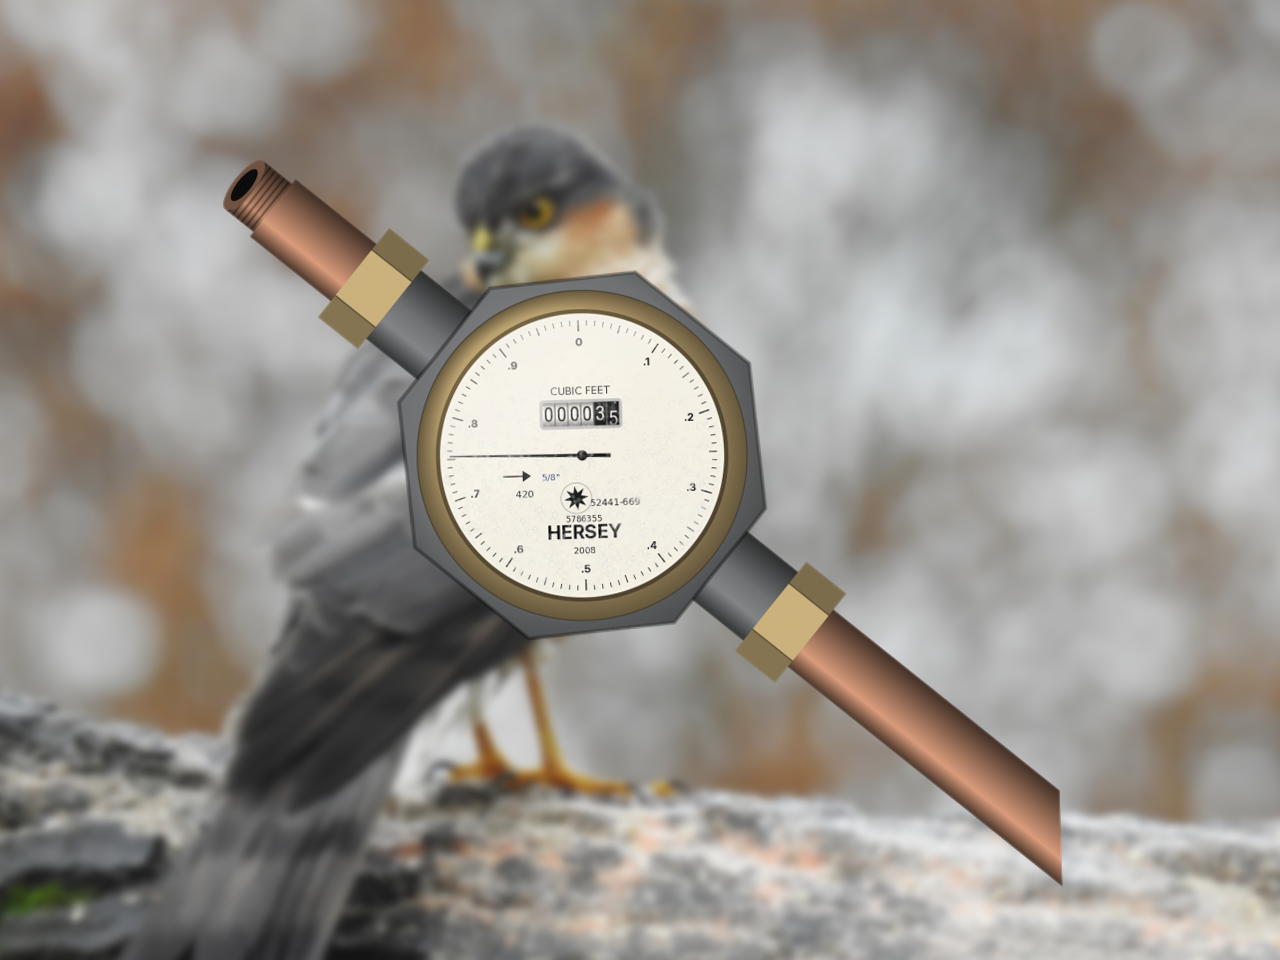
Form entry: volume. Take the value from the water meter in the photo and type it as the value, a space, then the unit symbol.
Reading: 34.75 ft³
